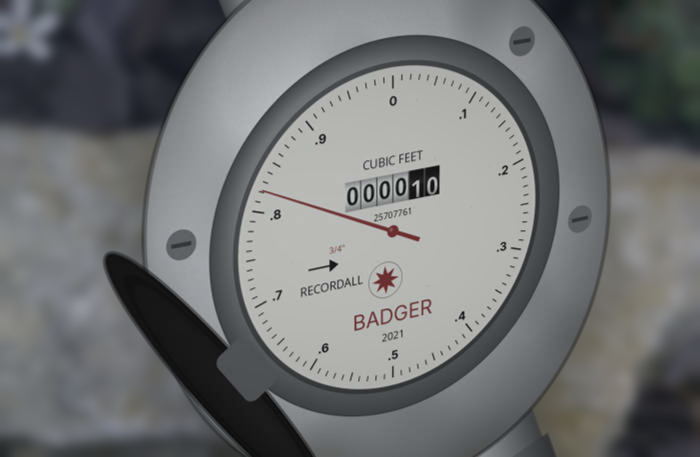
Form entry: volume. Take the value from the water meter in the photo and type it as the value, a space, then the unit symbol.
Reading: 9.82 ft³
